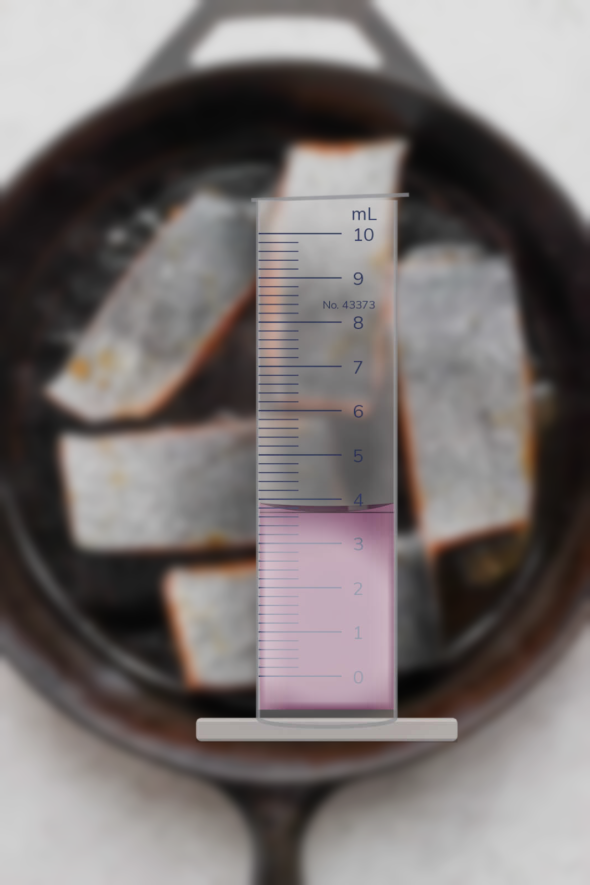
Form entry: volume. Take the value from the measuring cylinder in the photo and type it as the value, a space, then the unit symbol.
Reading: 3.7 mL
